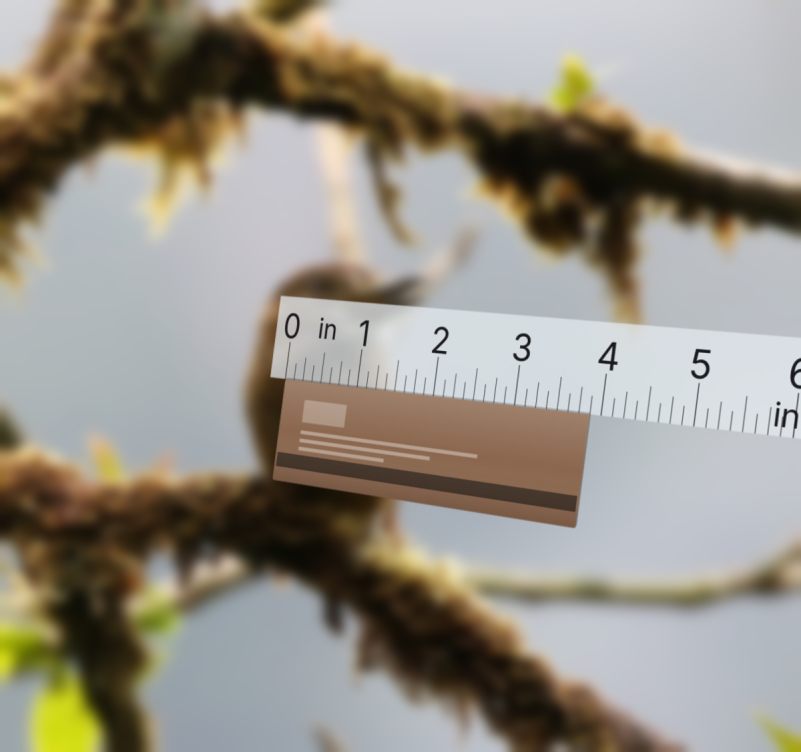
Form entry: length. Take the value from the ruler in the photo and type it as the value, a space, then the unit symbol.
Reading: 3.875 in
